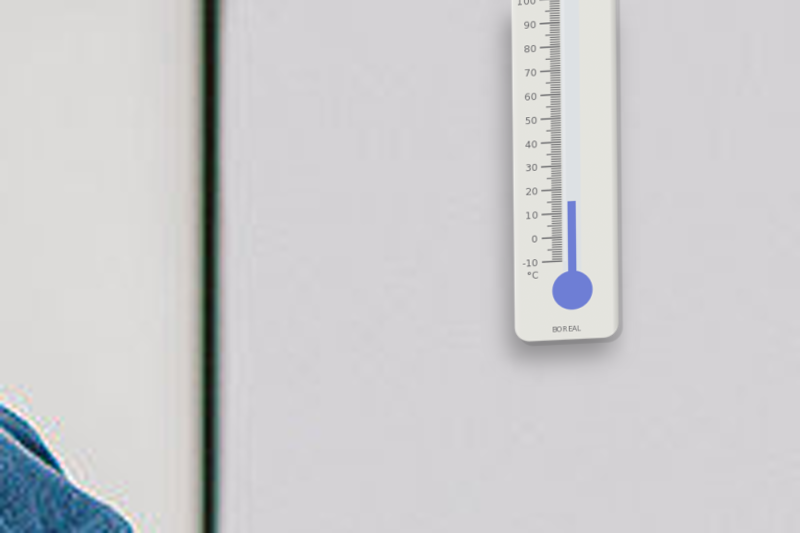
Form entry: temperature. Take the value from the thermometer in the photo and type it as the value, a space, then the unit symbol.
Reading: 15 °C
